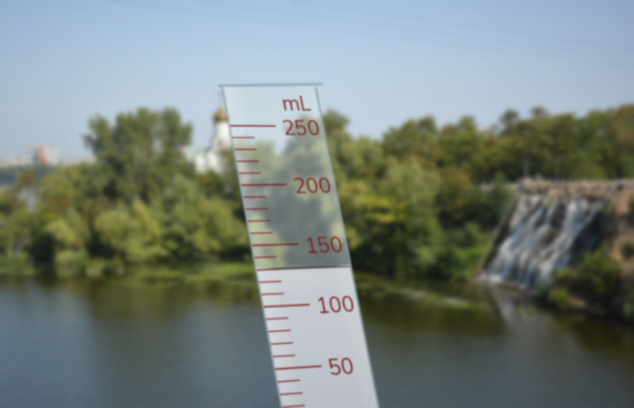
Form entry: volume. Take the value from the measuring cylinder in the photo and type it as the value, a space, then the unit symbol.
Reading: 130 mL
